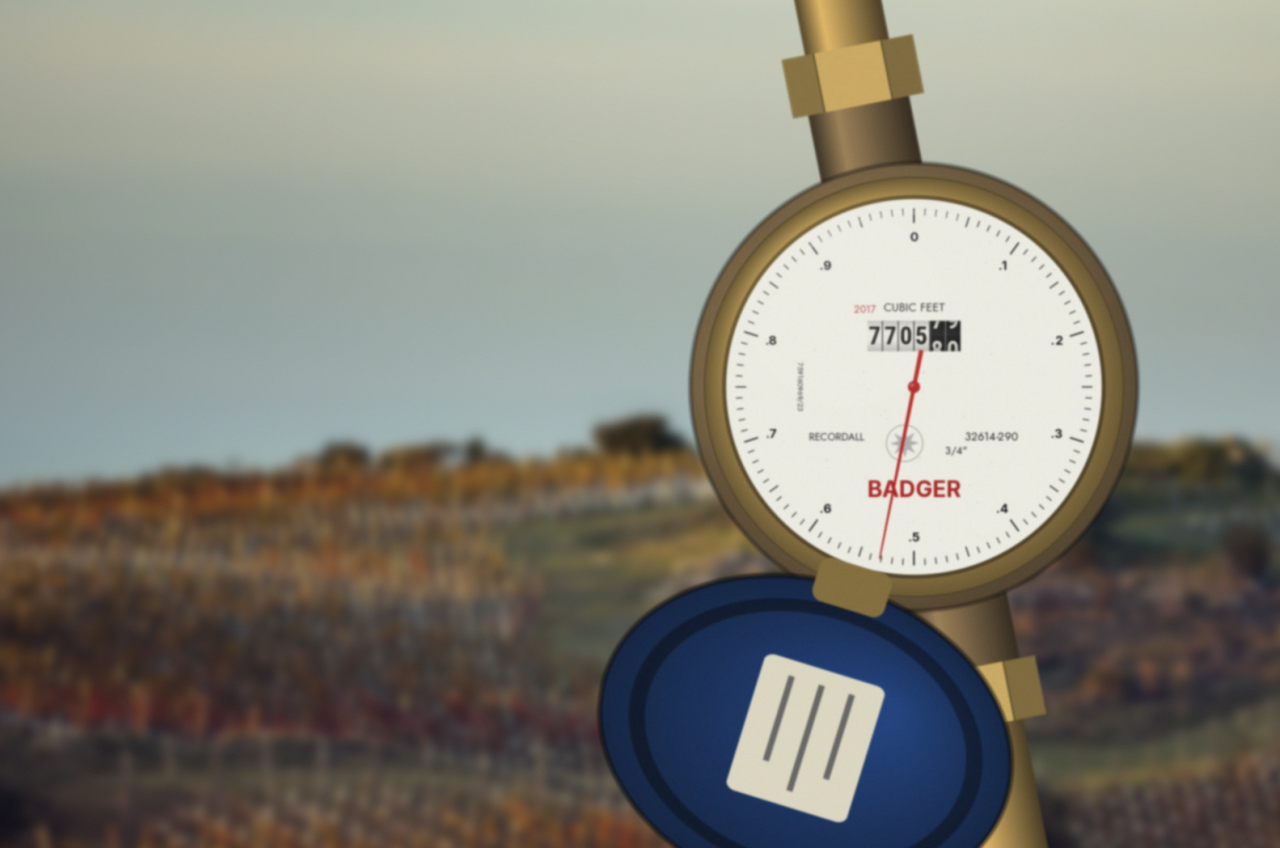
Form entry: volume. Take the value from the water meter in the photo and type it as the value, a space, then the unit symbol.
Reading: 770579.53 ft³
